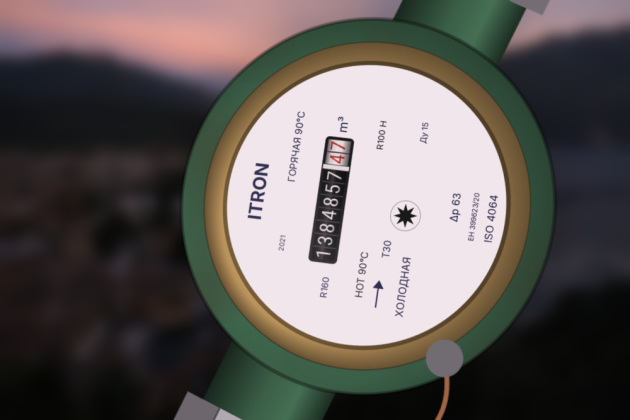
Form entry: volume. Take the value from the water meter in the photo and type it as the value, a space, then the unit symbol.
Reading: 1384857.47 m³
